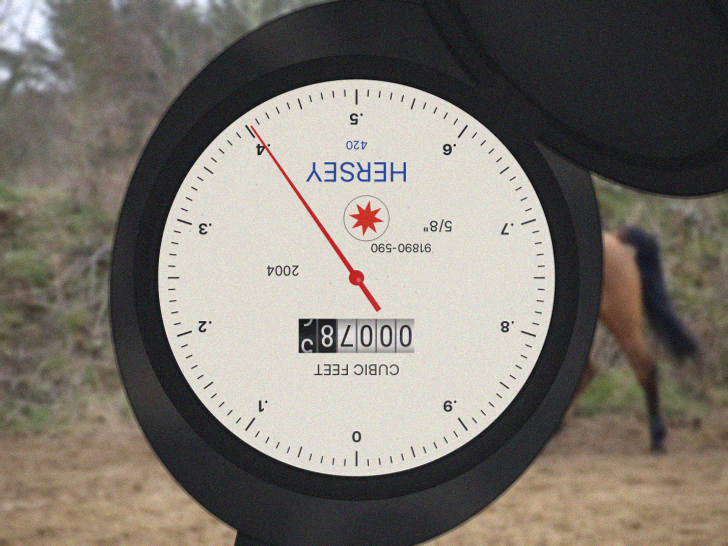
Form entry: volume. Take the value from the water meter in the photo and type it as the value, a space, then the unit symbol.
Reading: 785.40 ft³
